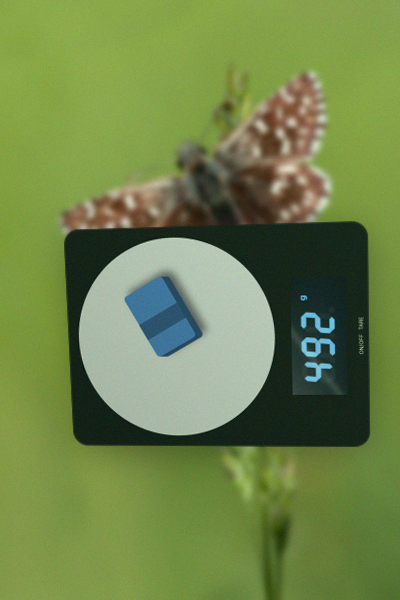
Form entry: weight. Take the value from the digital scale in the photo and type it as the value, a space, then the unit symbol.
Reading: 492 g
